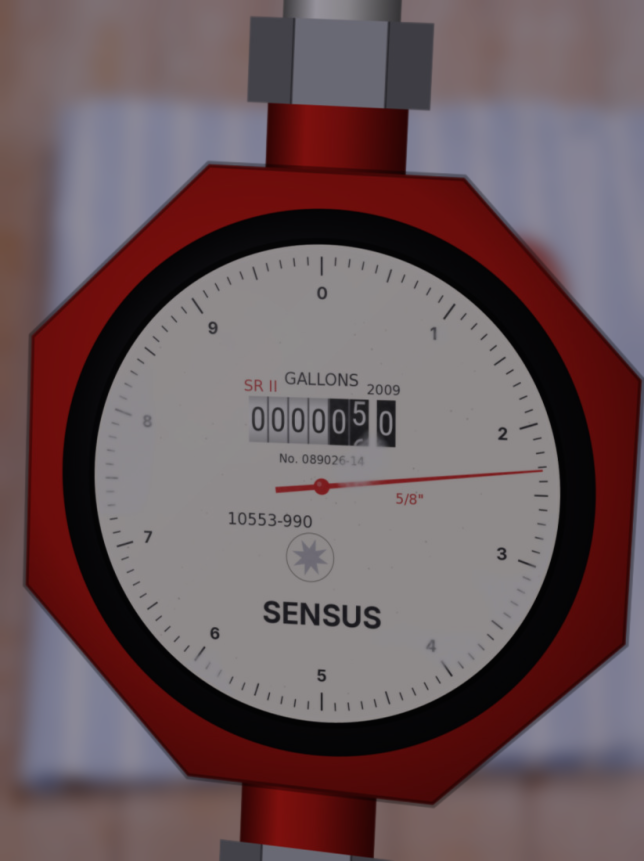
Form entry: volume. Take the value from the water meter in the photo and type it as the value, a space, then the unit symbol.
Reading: 52.3 gal
